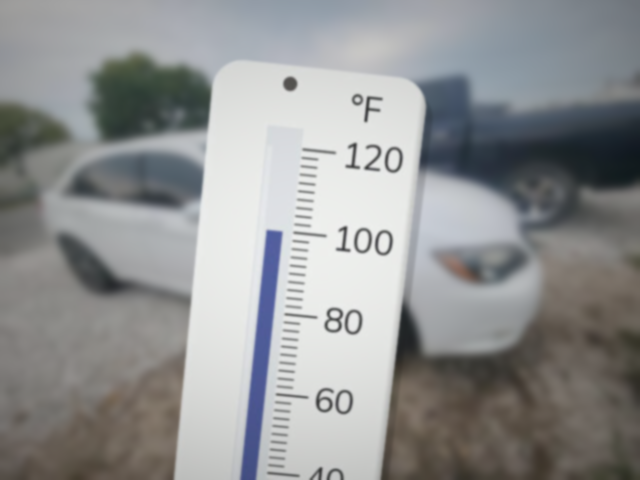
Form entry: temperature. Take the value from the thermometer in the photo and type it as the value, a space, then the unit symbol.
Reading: 100 °F
